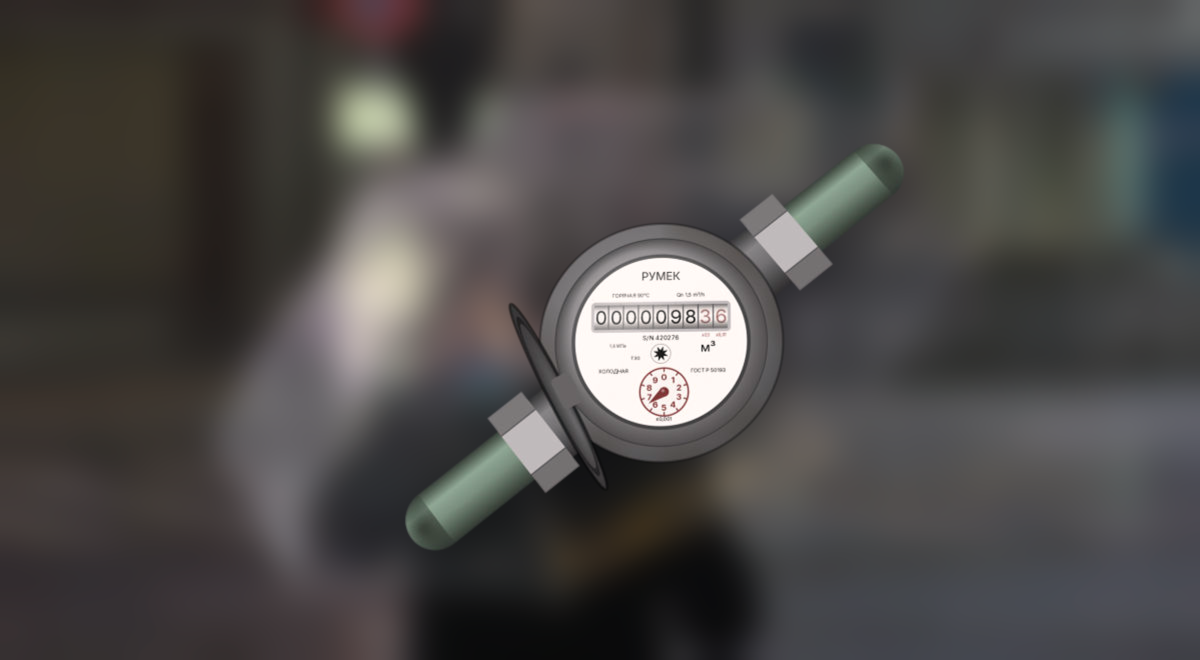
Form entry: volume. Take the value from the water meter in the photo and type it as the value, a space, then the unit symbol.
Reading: 98.366 m³
